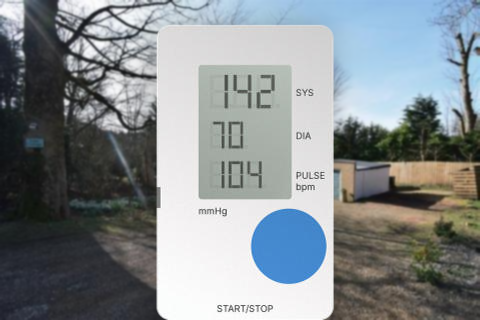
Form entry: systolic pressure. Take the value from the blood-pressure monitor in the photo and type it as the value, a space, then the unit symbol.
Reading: 142 mmHg
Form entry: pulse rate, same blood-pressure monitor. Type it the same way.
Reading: 104 bpm
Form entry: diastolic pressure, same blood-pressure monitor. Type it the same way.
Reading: 70 mmHg
